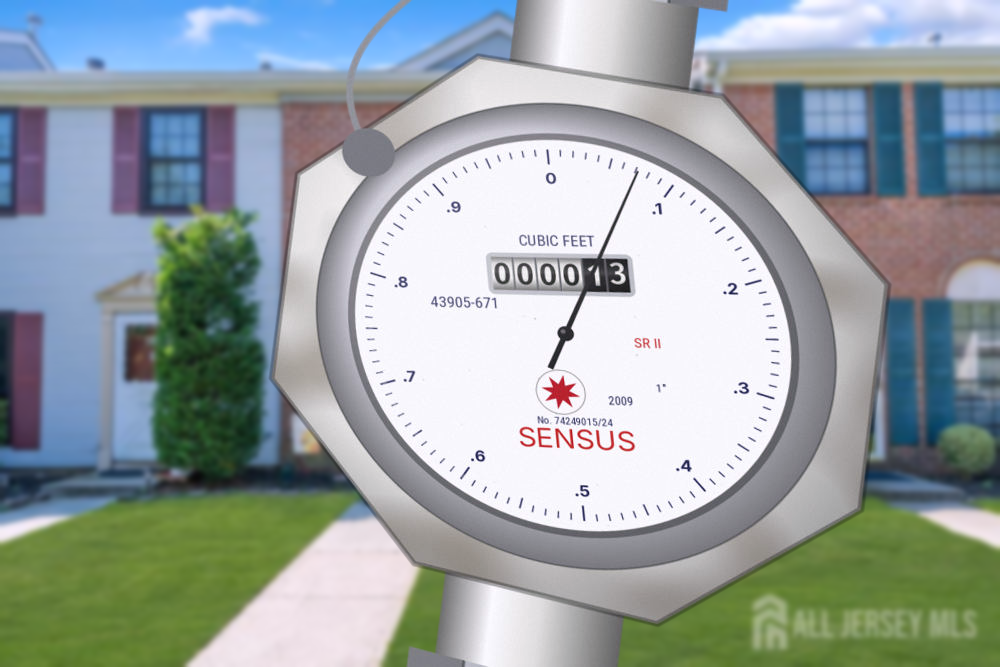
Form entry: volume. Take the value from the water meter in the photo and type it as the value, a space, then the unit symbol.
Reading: 13.07 ft³
